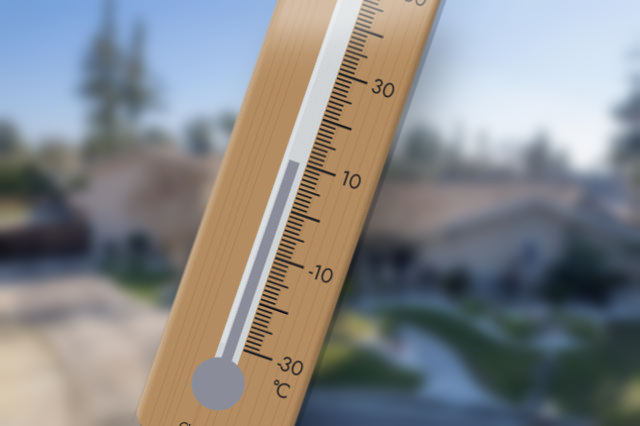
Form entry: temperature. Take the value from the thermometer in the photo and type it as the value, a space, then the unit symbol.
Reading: 10 °C
